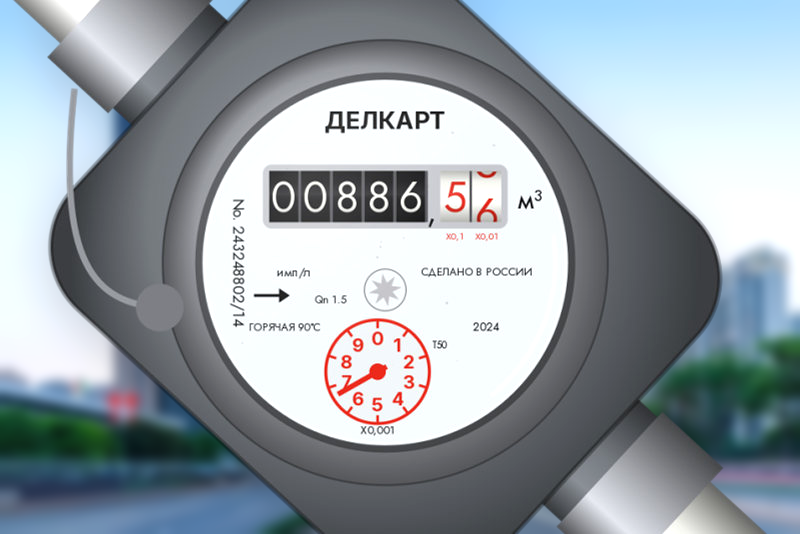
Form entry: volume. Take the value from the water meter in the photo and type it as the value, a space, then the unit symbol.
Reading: 886.556 m³
